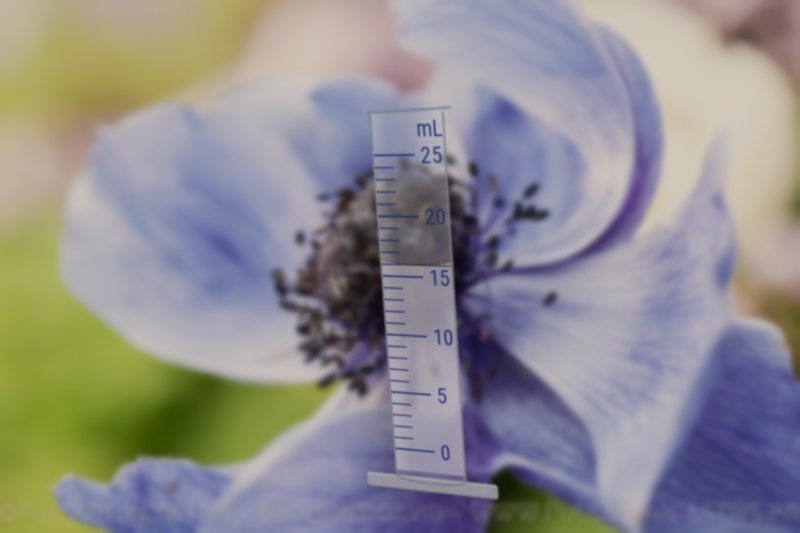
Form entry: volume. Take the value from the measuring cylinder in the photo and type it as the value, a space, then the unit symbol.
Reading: 16 mL
